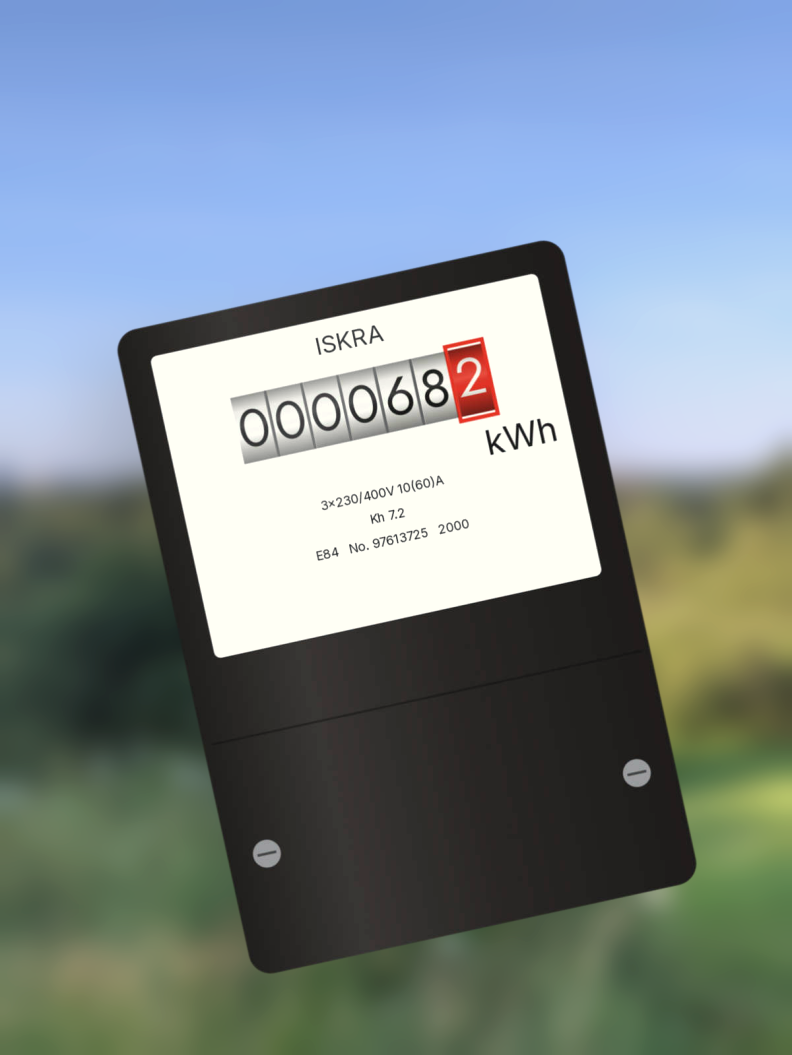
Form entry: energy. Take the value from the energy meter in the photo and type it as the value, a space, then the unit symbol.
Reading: 68.2 kWh
